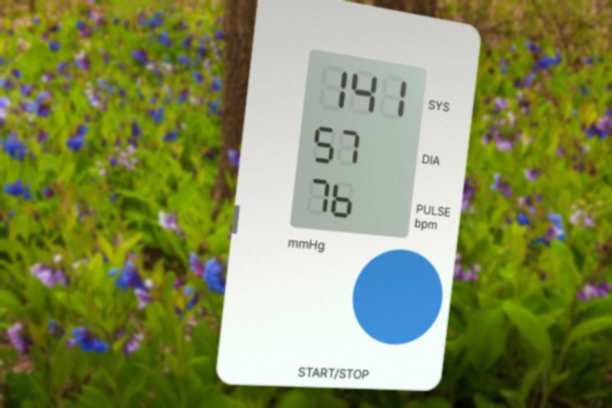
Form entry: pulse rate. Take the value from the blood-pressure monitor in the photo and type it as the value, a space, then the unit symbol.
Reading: 76 bpm
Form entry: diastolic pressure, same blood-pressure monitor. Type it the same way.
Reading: 57 mmHg
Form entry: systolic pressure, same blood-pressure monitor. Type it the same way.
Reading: 141 mmHg
